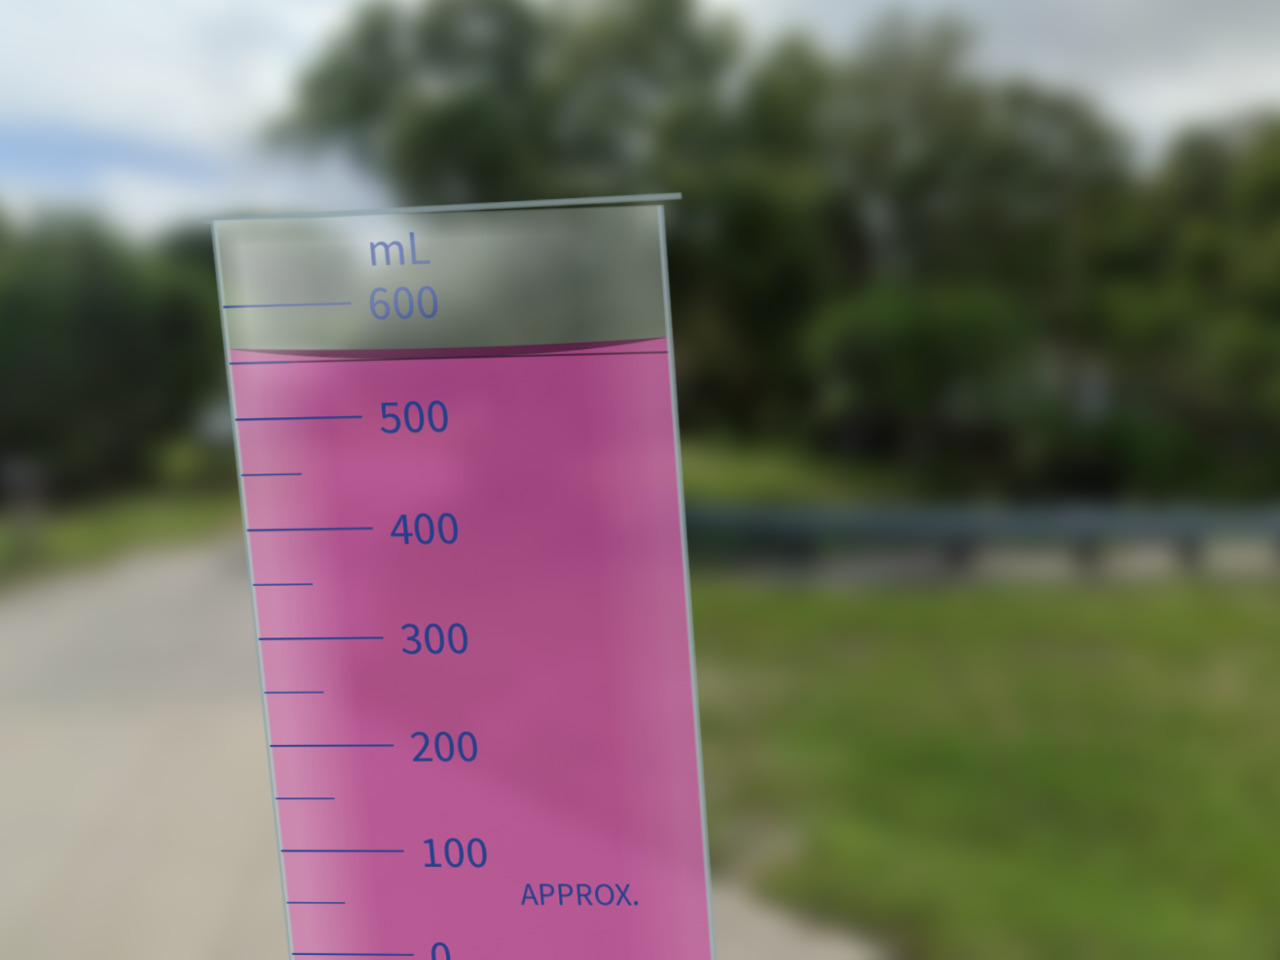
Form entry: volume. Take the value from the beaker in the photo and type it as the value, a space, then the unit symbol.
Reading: 550 mL
